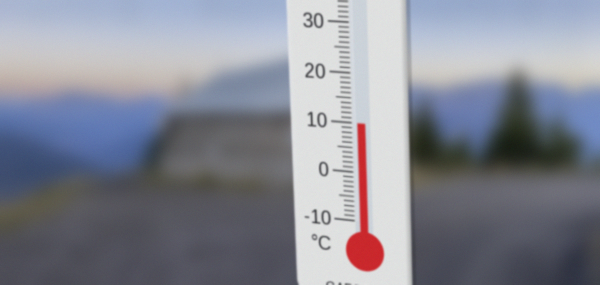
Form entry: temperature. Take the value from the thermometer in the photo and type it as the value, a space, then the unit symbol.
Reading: 10 °C
